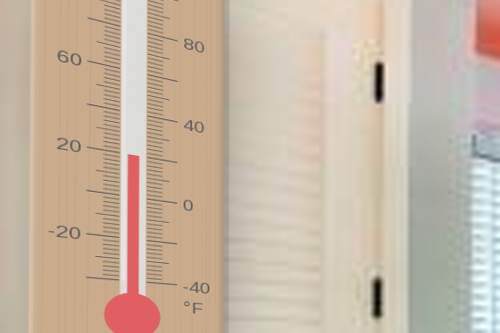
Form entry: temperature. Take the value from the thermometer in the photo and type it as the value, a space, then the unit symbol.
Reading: 20 °F
